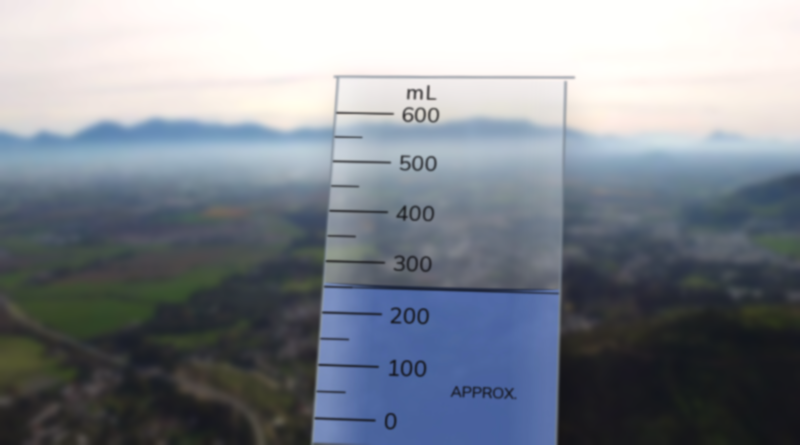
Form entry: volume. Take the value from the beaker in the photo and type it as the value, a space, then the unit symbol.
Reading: 250 mL
